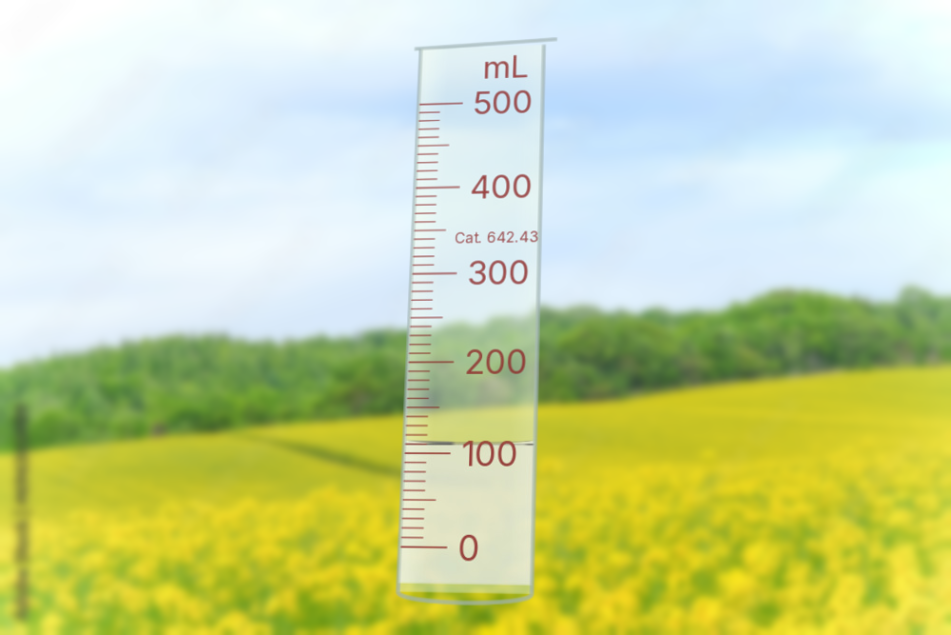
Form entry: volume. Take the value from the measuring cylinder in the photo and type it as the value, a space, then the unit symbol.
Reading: 110 mL
